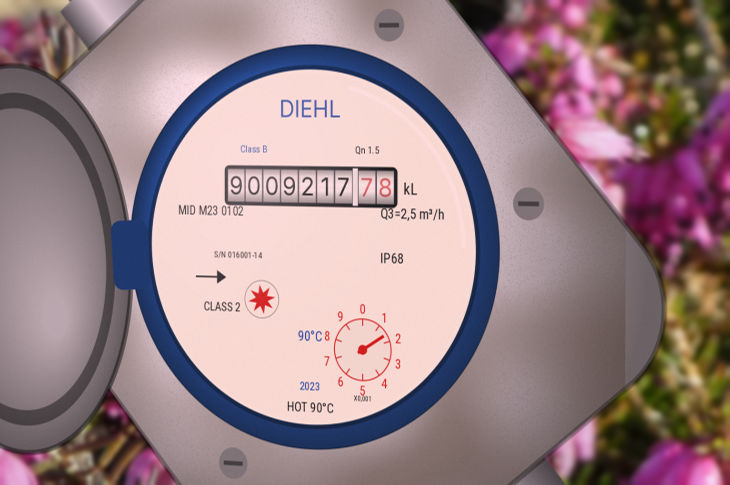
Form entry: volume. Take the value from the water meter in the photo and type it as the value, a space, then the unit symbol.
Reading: 9009217.781 kL
